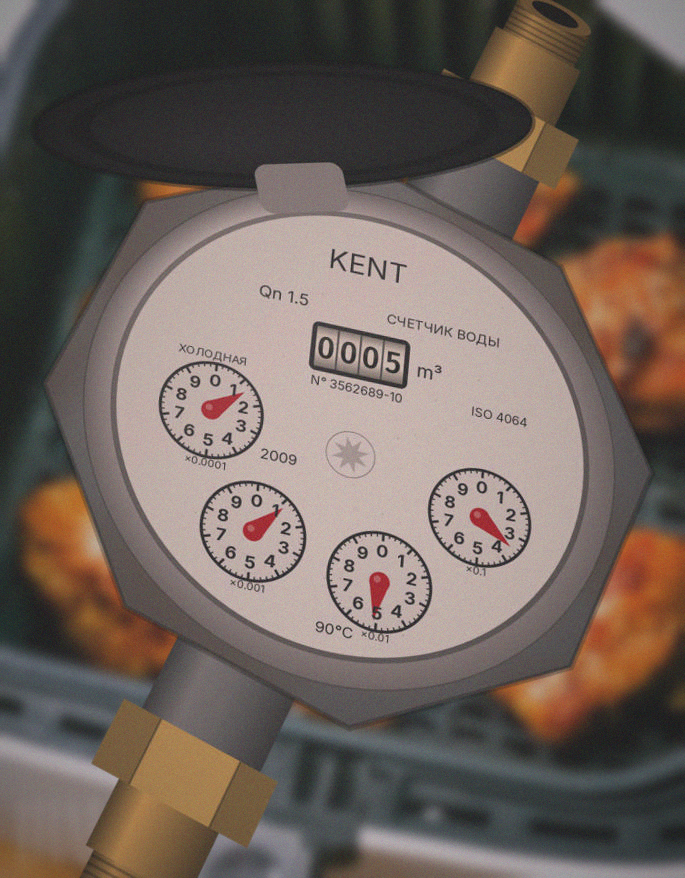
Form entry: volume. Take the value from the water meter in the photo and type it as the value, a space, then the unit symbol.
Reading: 5.3511 m³
